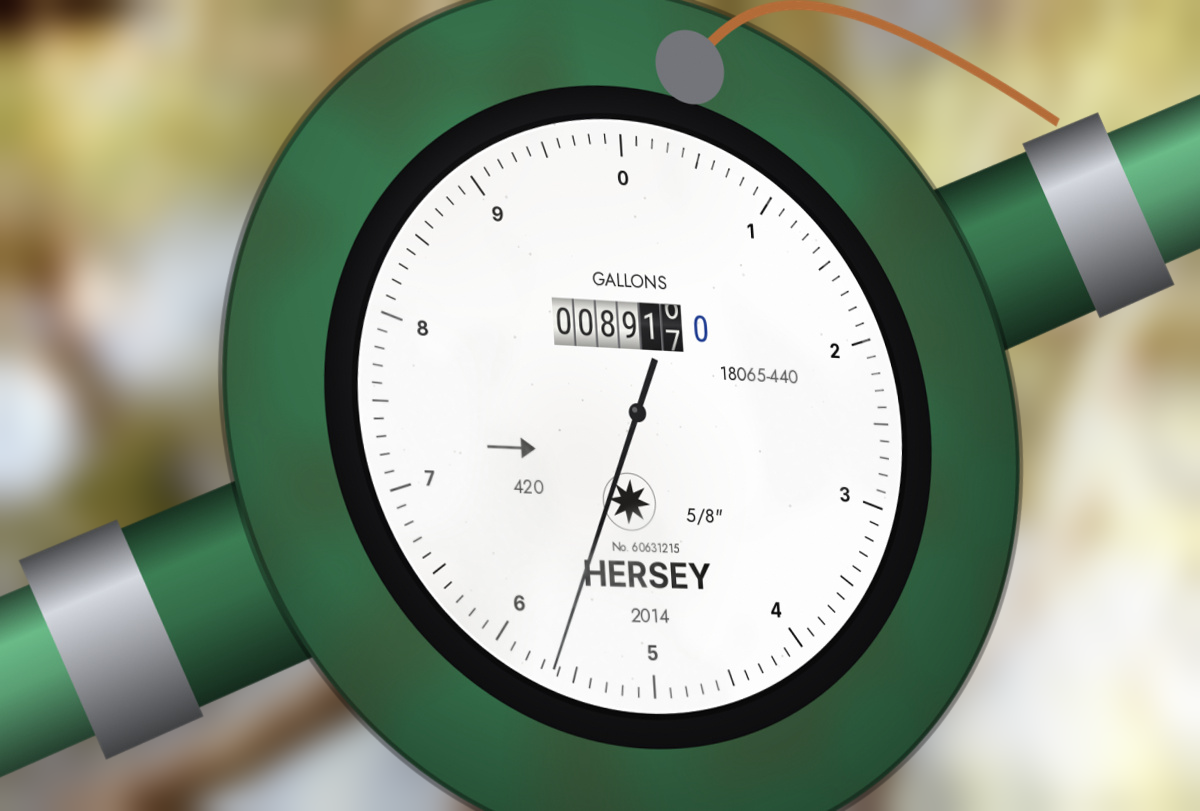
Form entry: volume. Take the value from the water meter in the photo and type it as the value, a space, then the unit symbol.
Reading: 89165.6 gal
